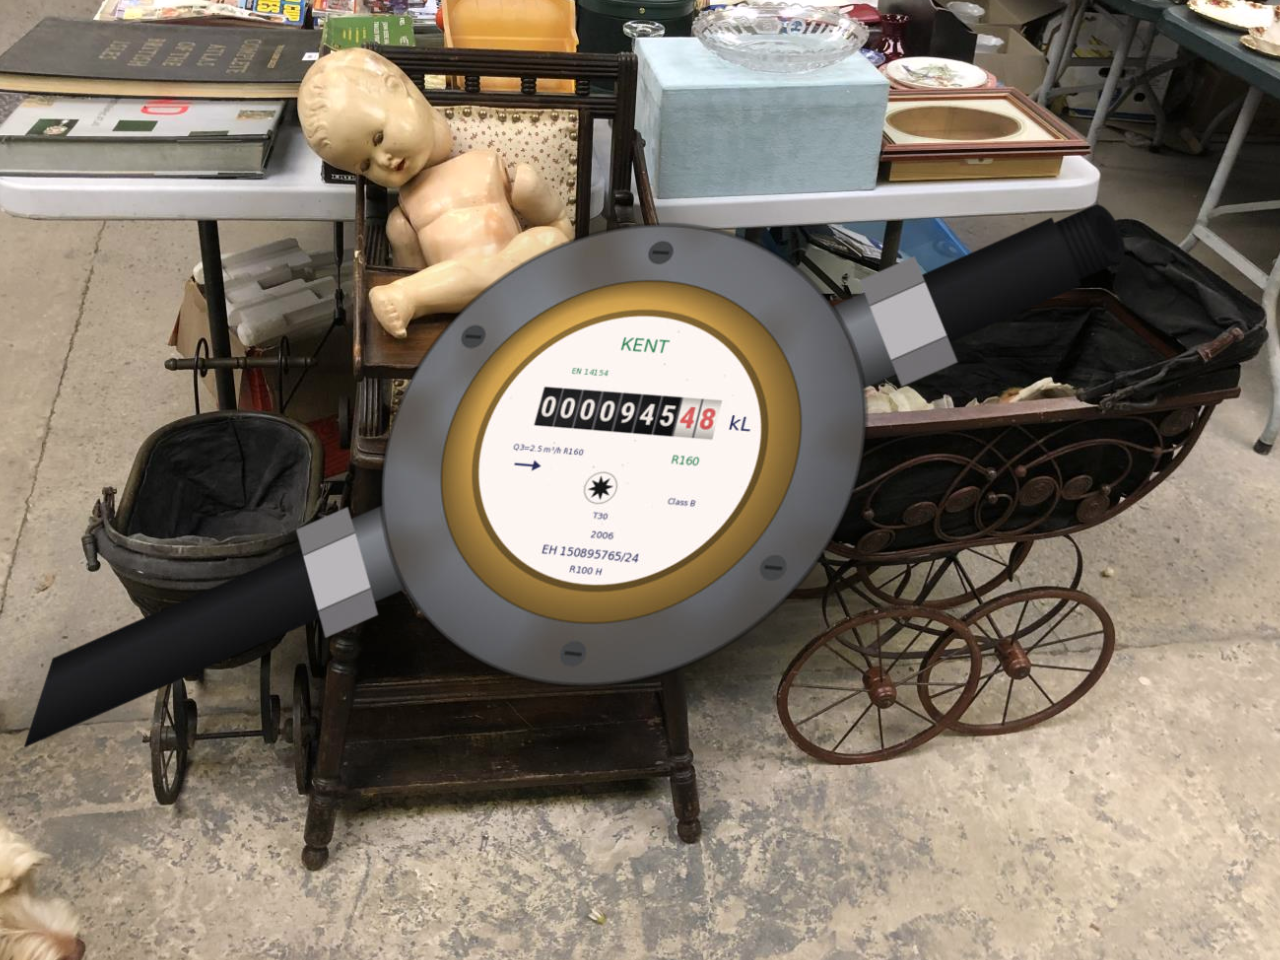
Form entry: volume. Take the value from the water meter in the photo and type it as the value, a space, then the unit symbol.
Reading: 945.48 kL
